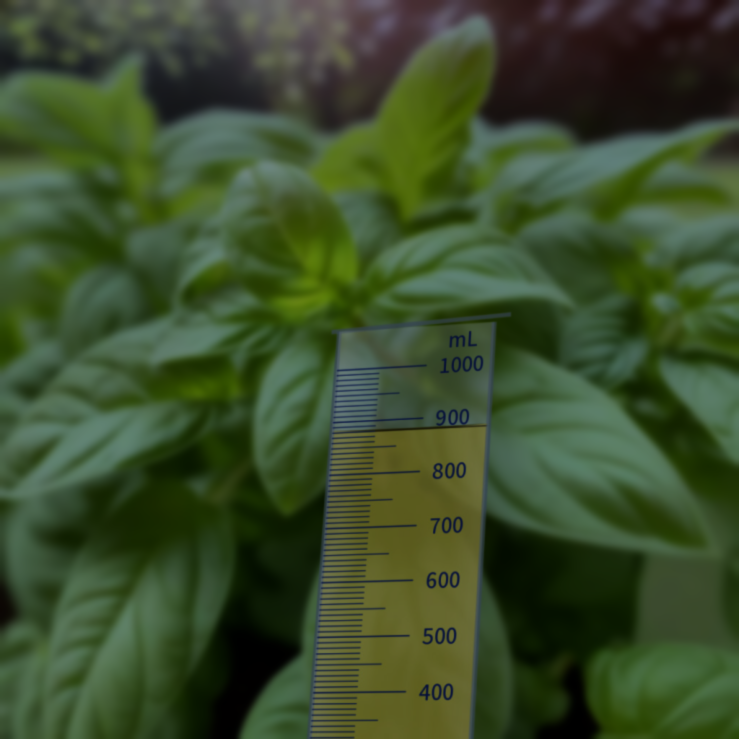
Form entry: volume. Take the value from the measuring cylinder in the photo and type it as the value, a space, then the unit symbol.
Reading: 880 mL
